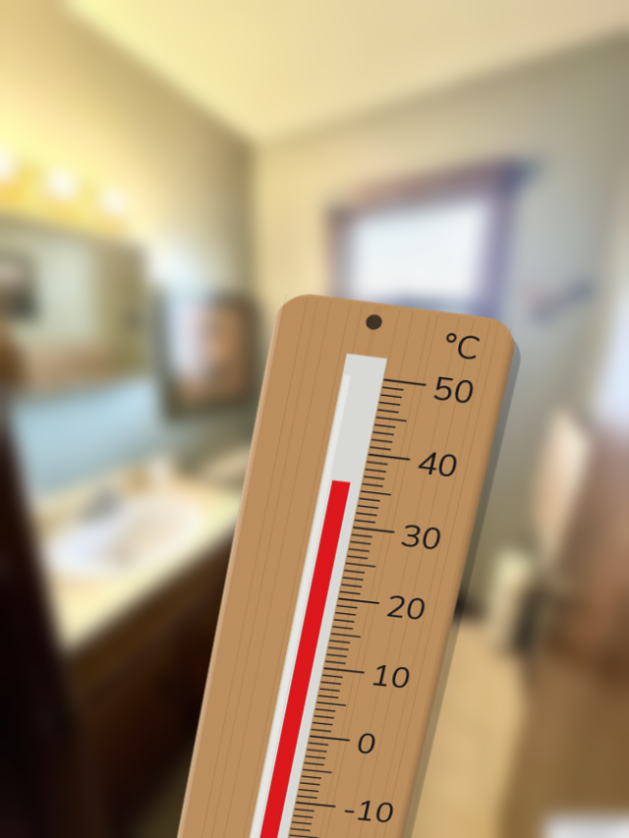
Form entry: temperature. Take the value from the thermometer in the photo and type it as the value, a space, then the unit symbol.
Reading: 36 °C
